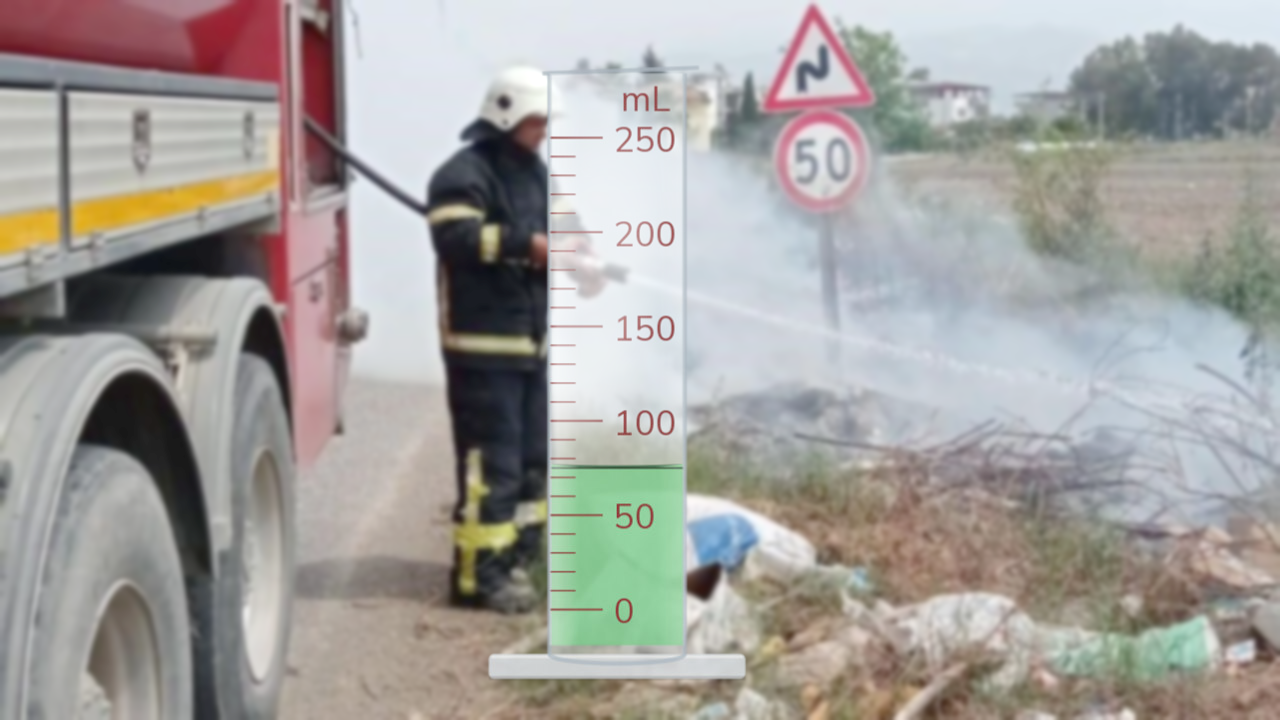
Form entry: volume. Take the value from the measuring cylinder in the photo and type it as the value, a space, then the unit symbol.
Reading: 75 mL
